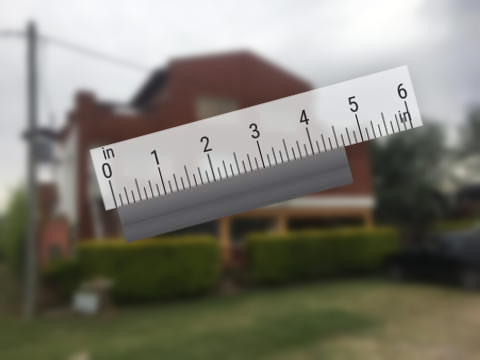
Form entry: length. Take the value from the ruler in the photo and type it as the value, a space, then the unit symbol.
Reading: 4.625 in
